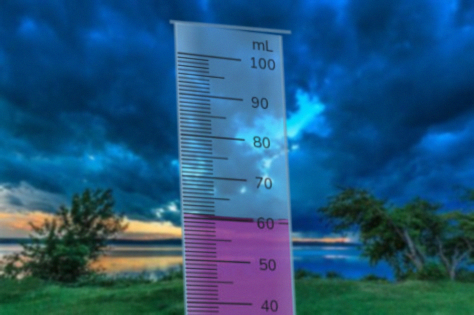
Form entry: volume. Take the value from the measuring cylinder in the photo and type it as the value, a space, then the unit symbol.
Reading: 60 mL
